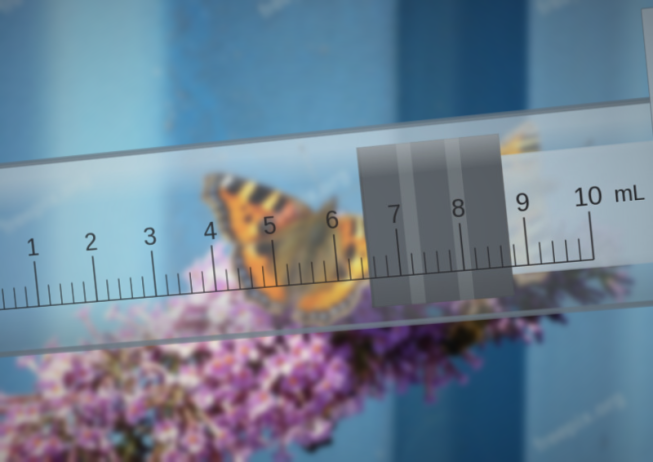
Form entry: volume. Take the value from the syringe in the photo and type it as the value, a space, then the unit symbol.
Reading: 6.5 mL
